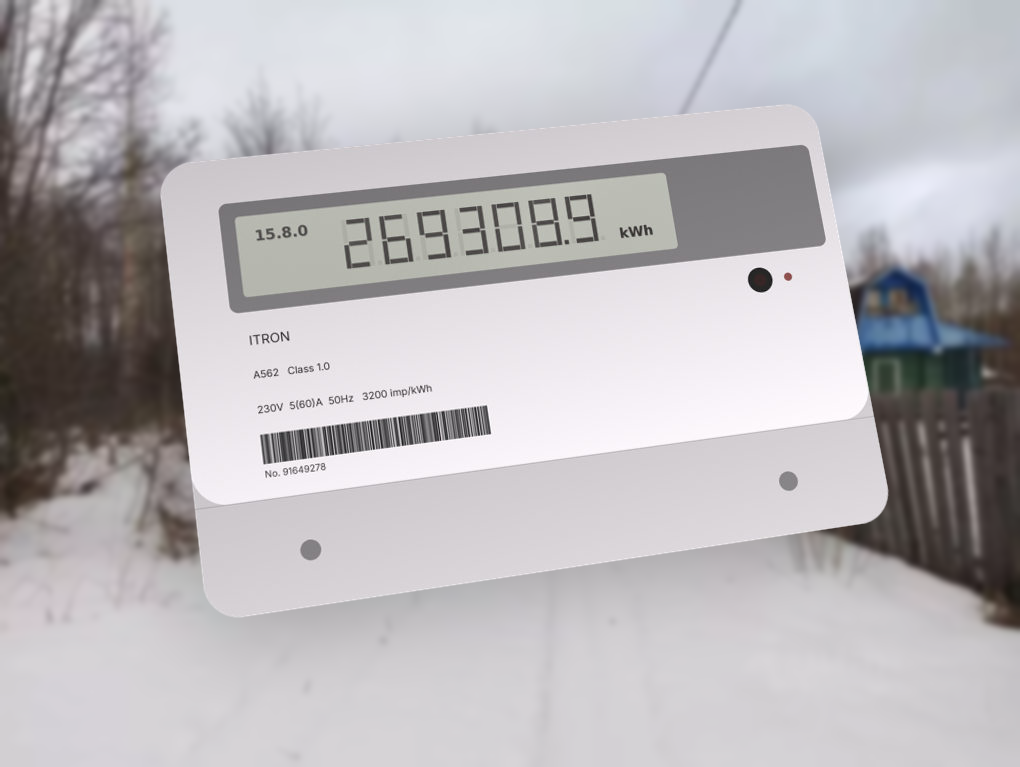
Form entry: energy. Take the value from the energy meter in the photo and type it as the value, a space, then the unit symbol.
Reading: 269308.9 kWh
